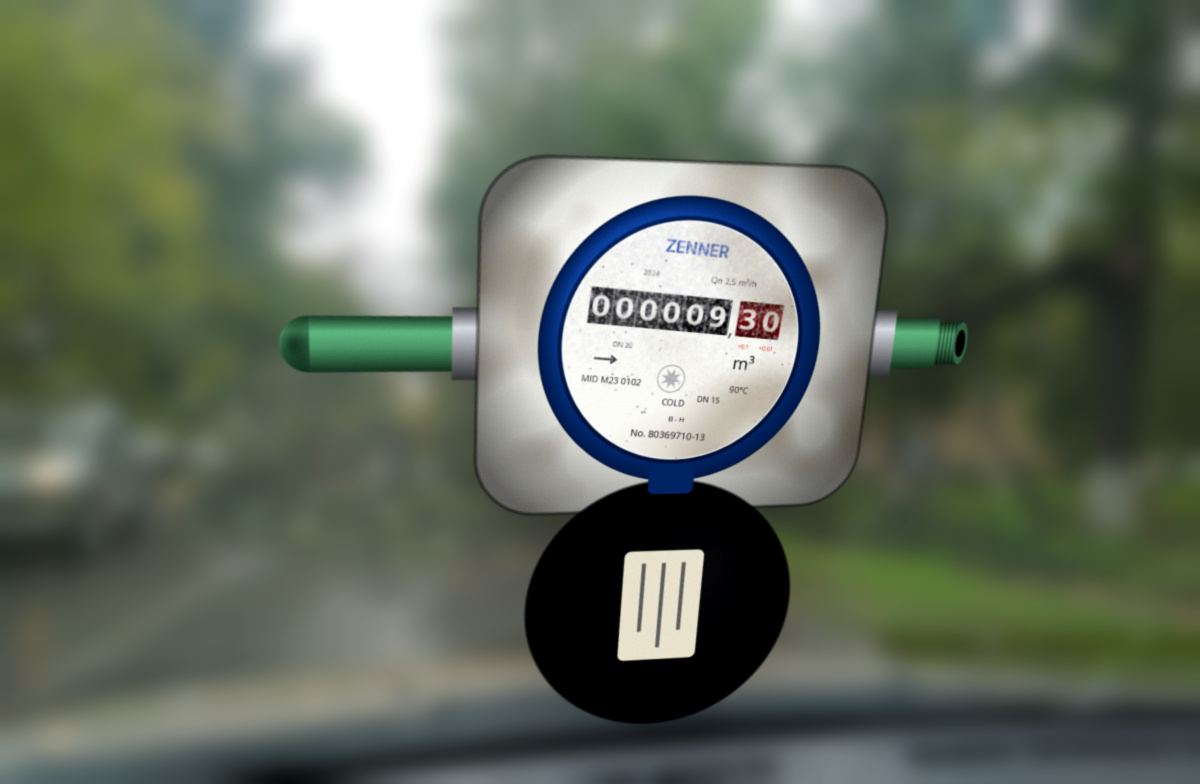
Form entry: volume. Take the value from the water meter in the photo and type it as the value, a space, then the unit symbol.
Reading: 9.30 m³
